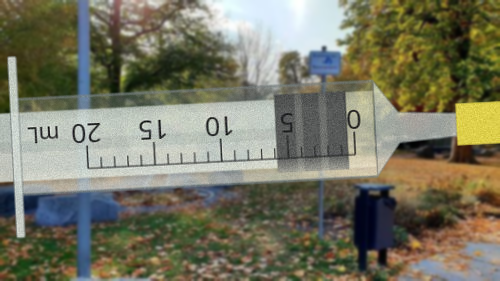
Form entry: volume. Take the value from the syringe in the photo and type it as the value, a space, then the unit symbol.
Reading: 0.5 mL
